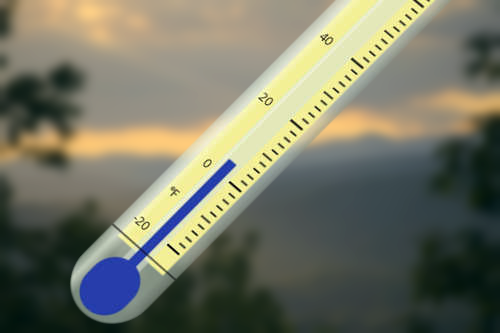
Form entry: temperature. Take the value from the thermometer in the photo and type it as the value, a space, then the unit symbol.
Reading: 4 °F
